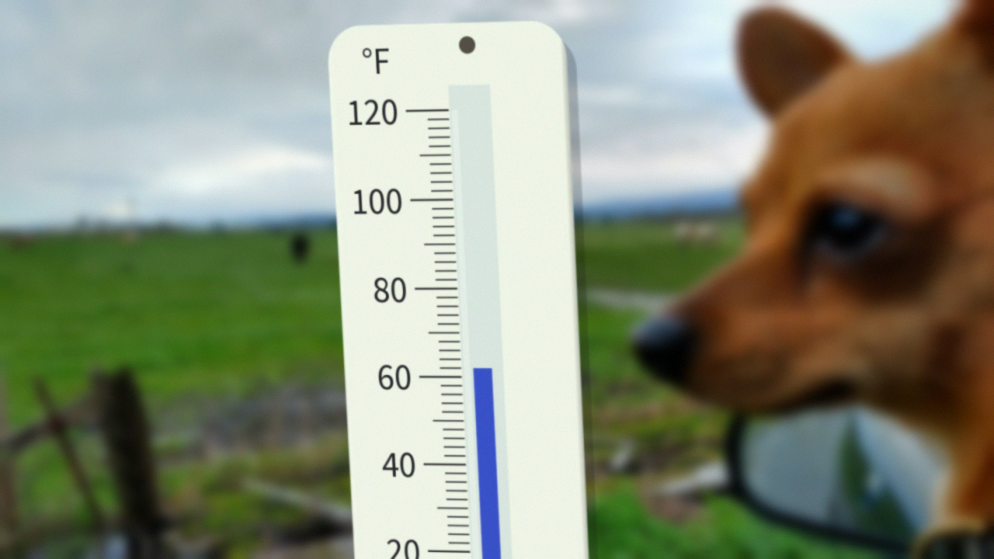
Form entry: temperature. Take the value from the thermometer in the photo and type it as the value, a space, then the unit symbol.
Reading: 62 °F
